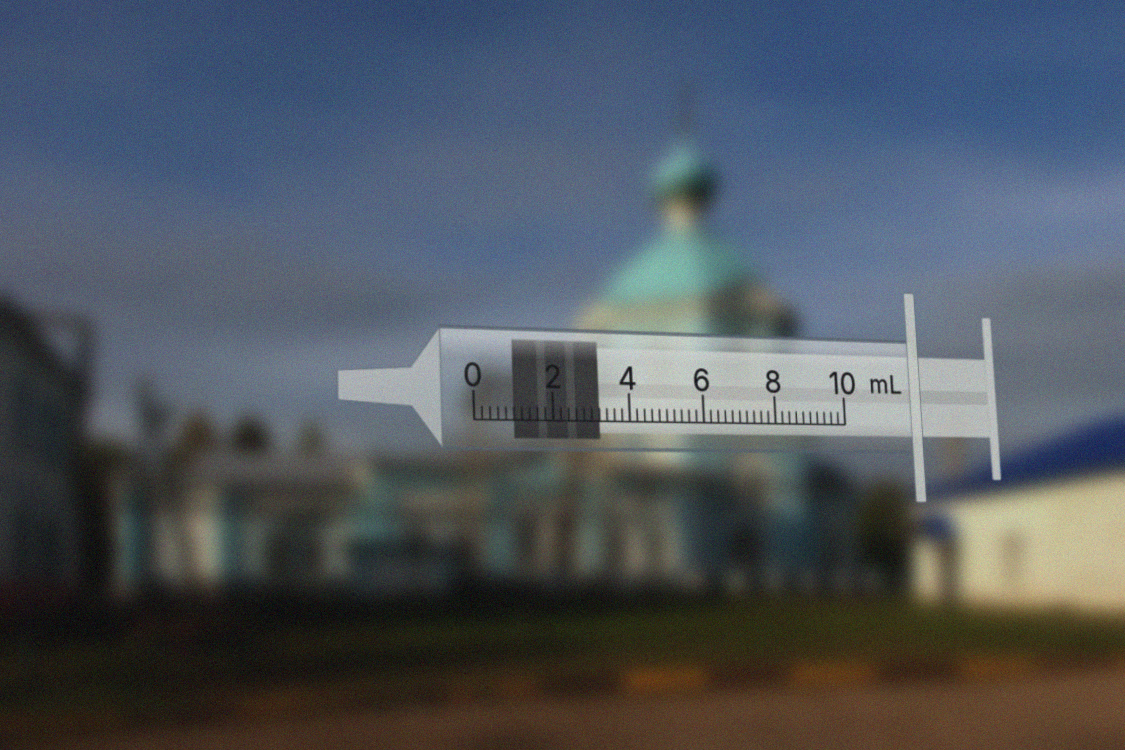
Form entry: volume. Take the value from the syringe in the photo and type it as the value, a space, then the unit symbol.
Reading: 1 mL
